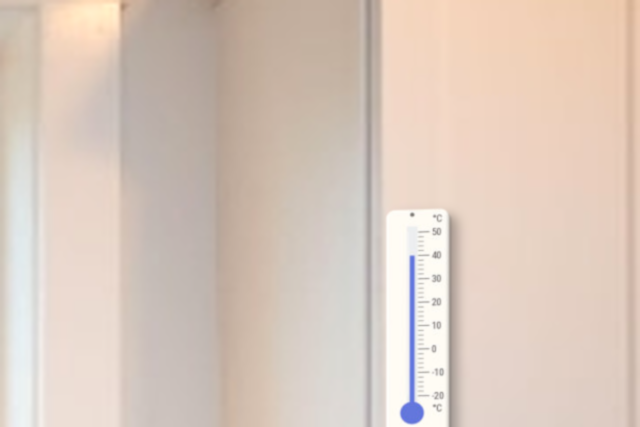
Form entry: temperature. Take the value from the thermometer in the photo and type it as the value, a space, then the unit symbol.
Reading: 40 °C
